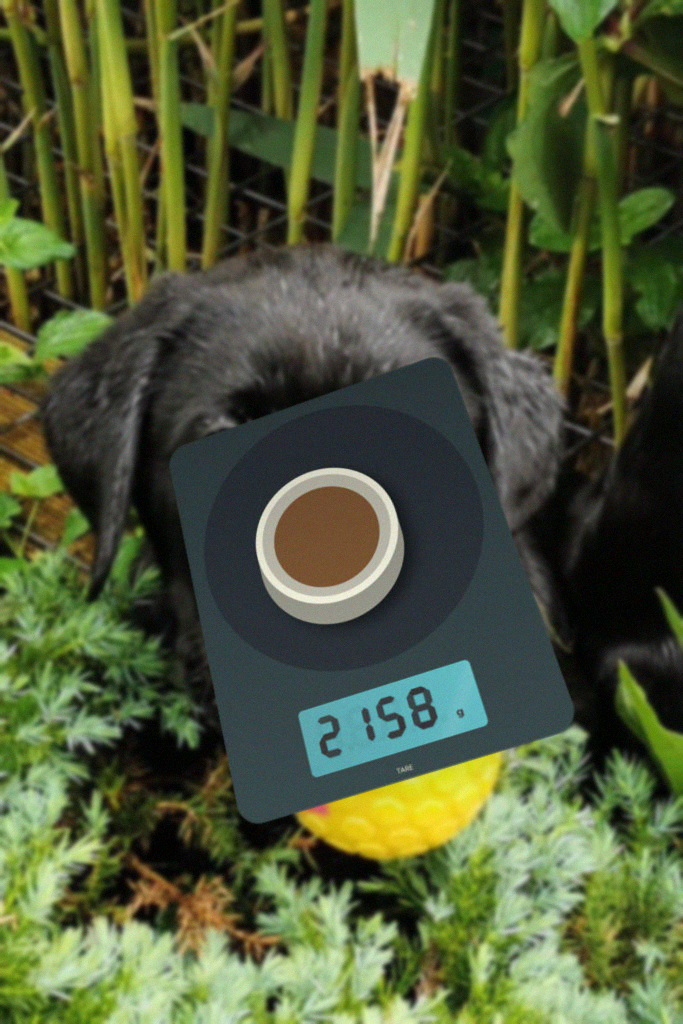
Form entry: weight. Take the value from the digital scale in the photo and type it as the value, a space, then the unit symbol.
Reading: 2158 g
